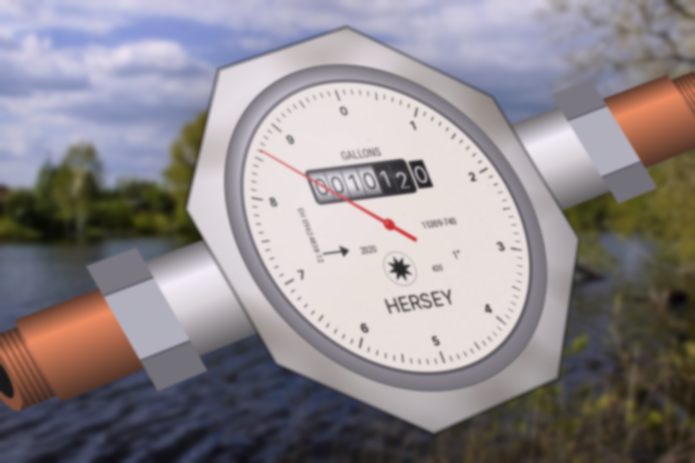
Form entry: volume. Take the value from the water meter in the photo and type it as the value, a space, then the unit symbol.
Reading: 10118.6 gal
